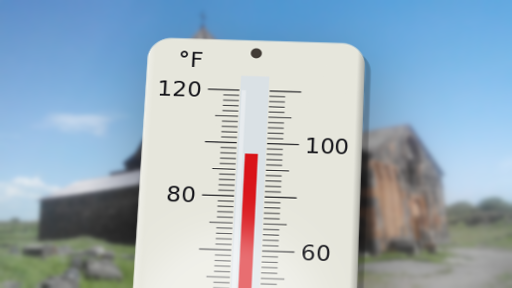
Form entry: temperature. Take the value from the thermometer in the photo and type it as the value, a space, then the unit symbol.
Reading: 96 °F
